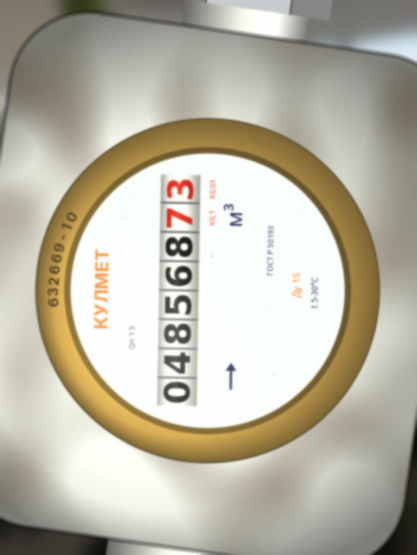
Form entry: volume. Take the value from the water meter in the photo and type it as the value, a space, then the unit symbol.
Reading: 48568.73 m³
